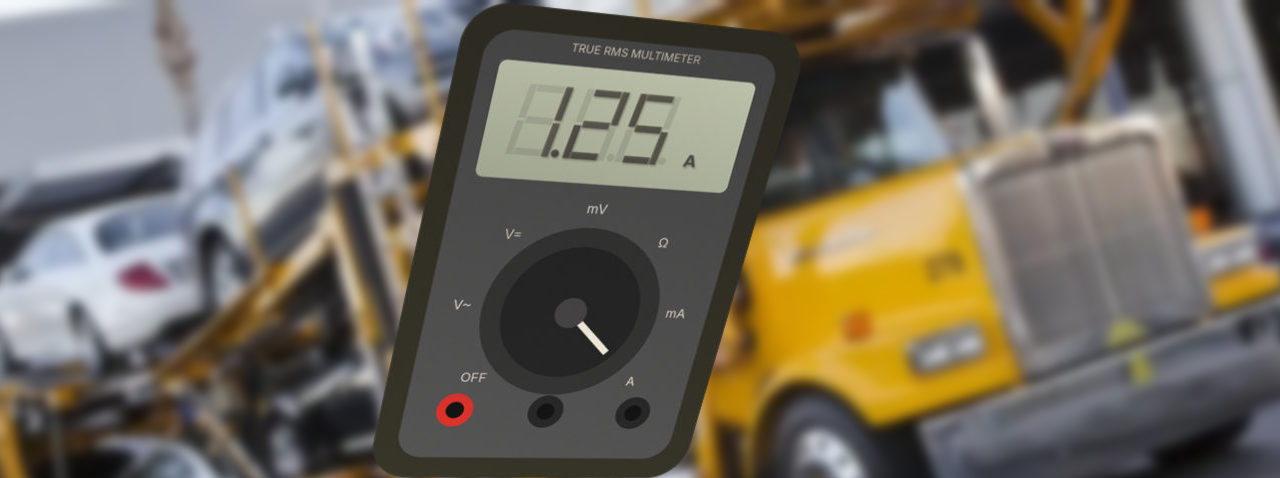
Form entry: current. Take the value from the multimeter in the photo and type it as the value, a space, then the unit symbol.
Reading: 1.25 A
